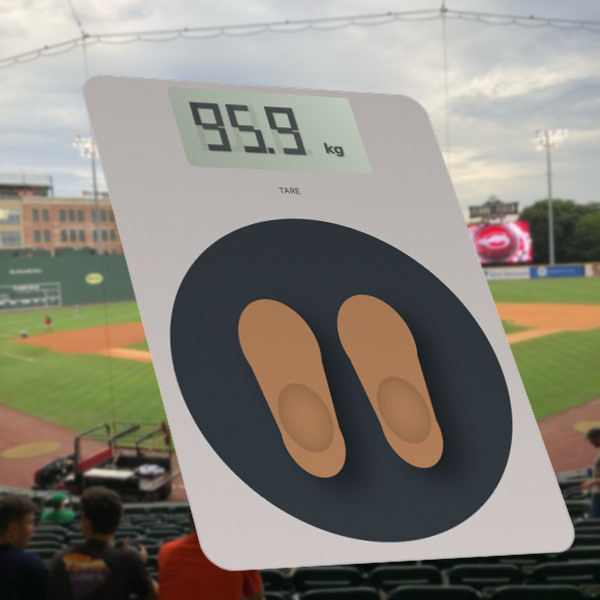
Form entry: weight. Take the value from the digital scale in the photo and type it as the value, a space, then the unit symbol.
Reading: 95.9 kg
